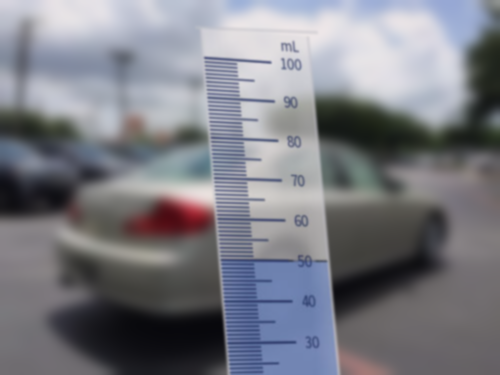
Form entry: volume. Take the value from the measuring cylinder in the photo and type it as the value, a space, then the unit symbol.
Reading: 50 mL
